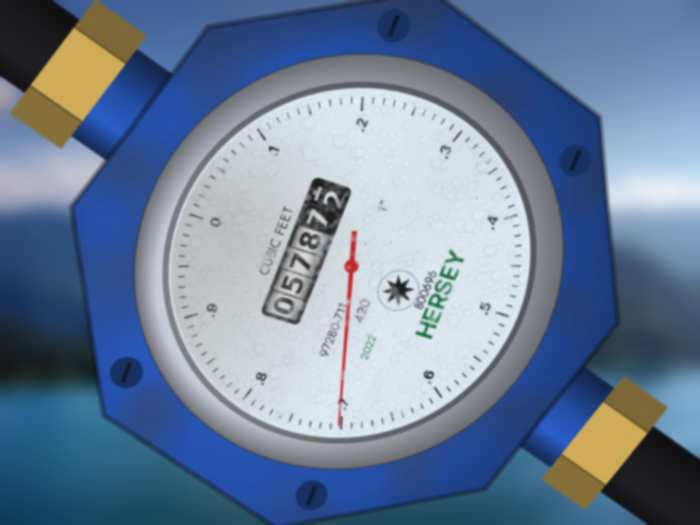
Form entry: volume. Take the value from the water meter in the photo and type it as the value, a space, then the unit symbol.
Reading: 57871.70 ft³
